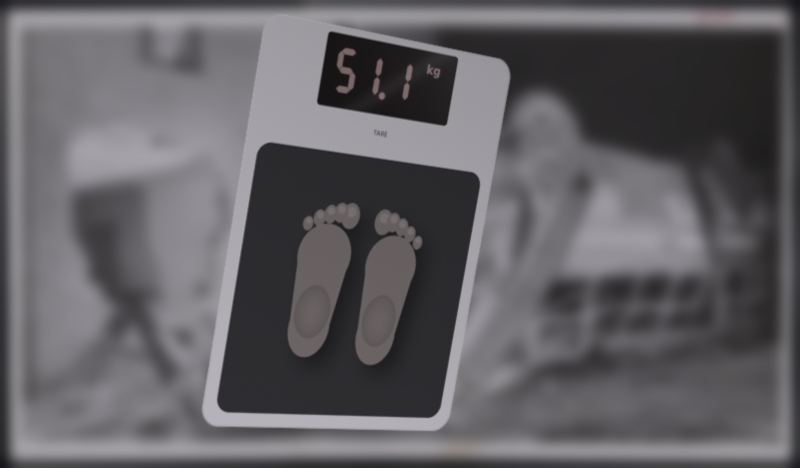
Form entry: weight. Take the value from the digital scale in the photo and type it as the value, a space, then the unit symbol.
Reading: 51.1 kg
